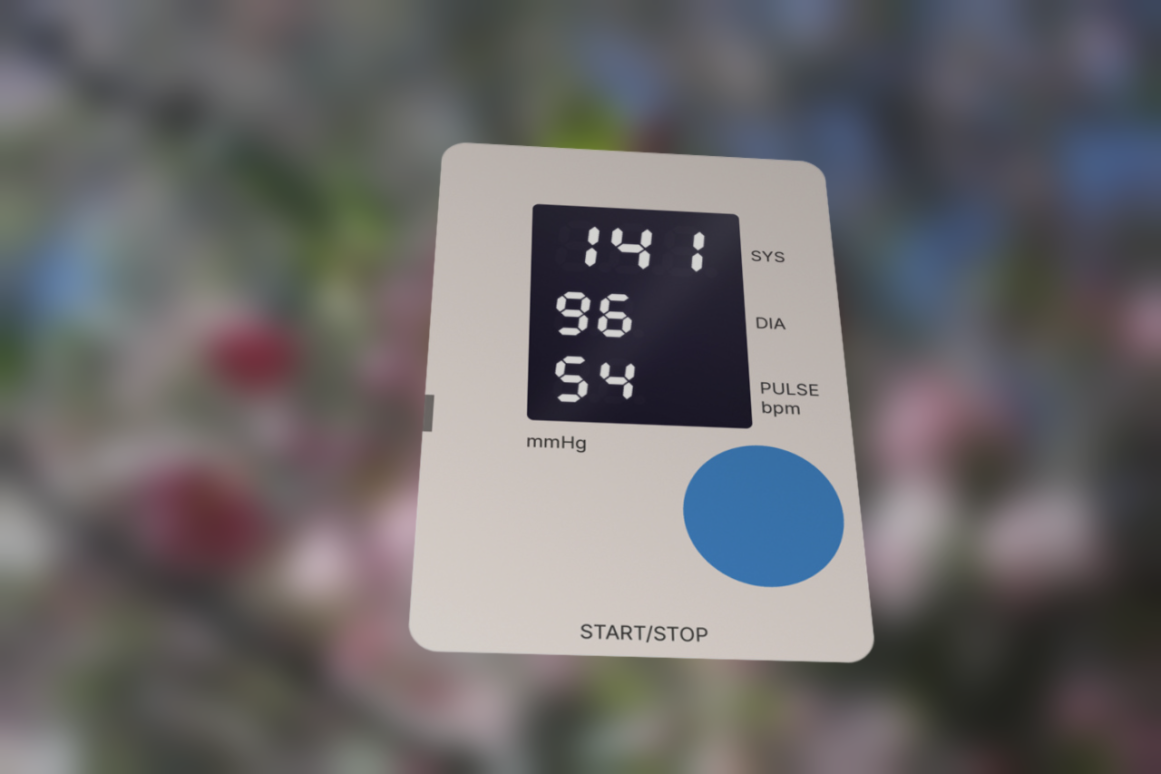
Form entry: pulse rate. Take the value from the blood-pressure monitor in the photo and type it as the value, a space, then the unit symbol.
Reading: 54 bpm
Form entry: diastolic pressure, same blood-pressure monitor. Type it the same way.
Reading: 96 mmHg
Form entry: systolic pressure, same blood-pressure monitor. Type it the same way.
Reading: 141 mmHg
